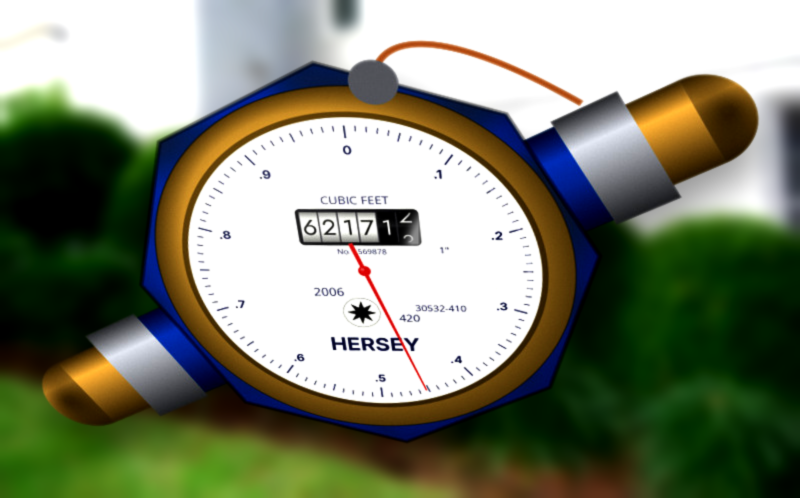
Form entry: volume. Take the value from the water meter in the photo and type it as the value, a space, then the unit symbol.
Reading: 621712.45 ft³
